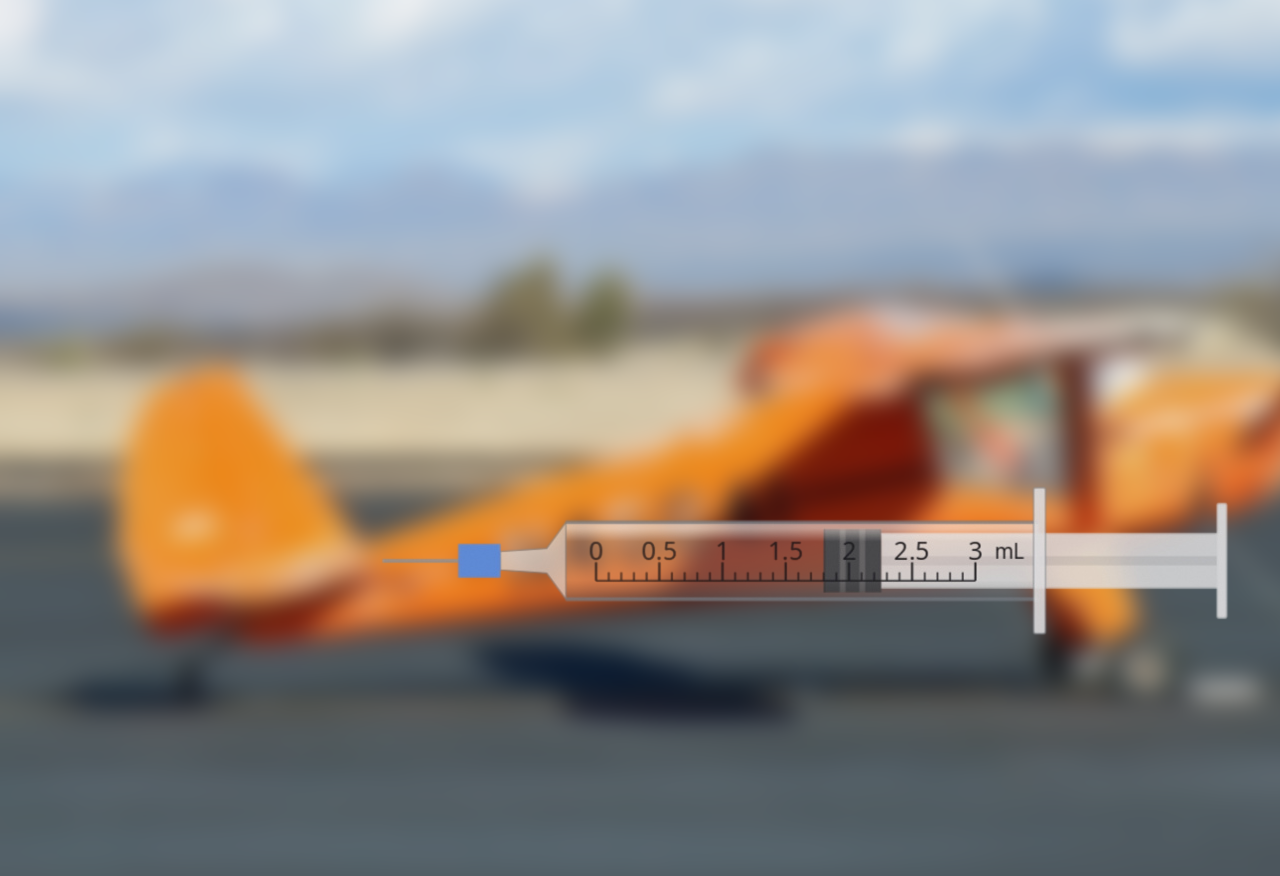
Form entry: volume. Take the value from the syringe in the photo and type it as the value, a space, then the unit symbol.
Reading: 1.8 mL
